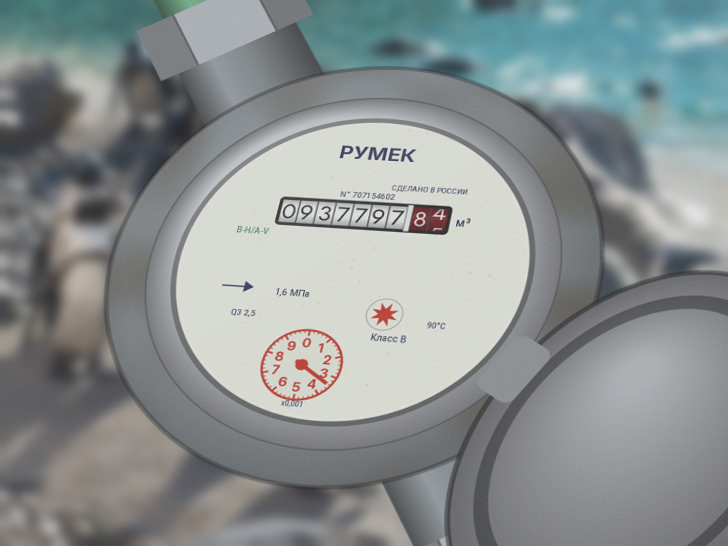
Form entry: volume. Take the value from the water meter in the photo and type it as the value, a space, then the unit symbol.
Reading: 937797.843 m³
